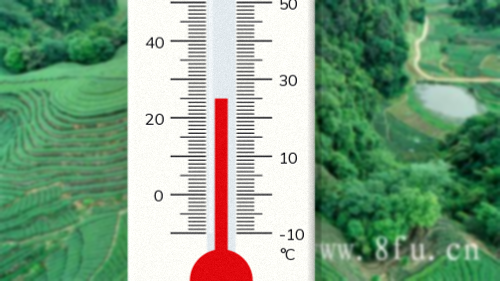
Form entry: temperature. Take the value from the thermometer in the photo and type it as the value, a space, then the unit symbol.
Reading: 25 °C
